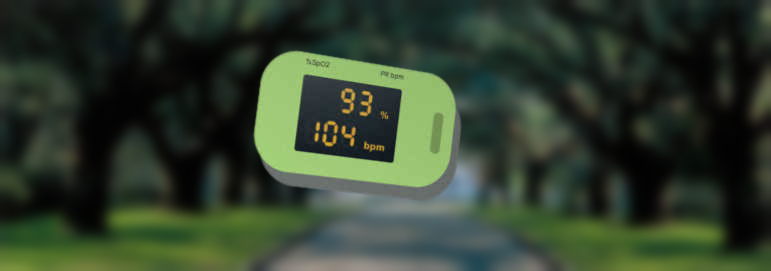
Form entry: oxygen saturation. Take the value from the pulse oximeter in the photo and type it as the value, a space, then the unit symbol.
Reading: 93 %
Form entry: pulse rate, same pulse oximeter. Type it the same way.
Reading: 104 bpm
